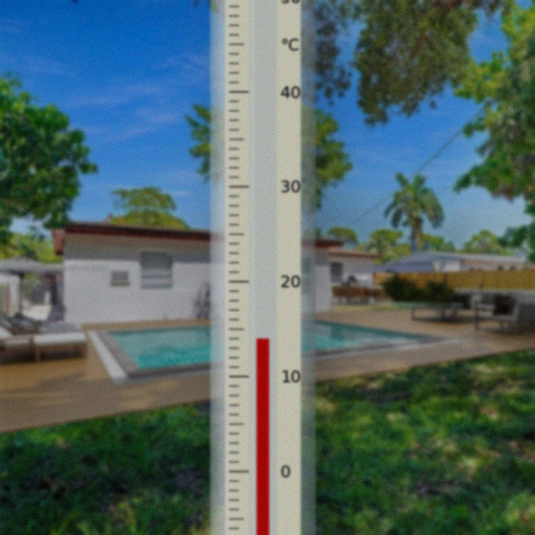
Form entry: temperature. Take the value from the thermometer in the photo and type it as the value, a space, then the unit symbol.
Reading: 14 °C
